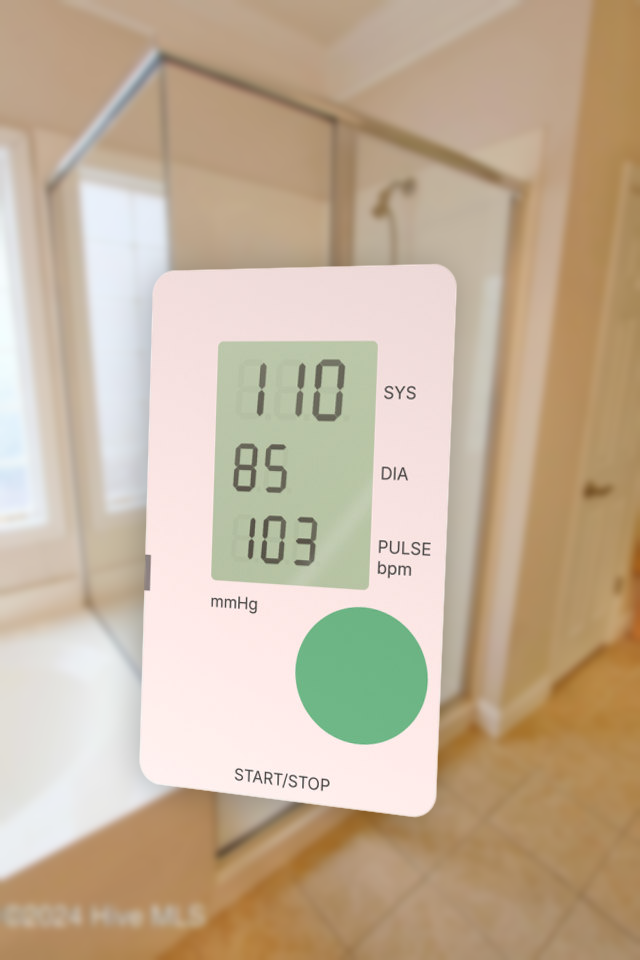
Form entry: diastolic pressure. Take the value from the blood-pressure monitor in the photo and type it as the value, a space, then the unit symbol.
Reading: 85 mmHg
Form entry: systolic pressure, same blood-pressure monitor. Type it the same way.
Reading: 110 mmHg
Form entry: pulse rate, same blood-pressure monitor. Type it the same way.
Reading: 103 bpm
